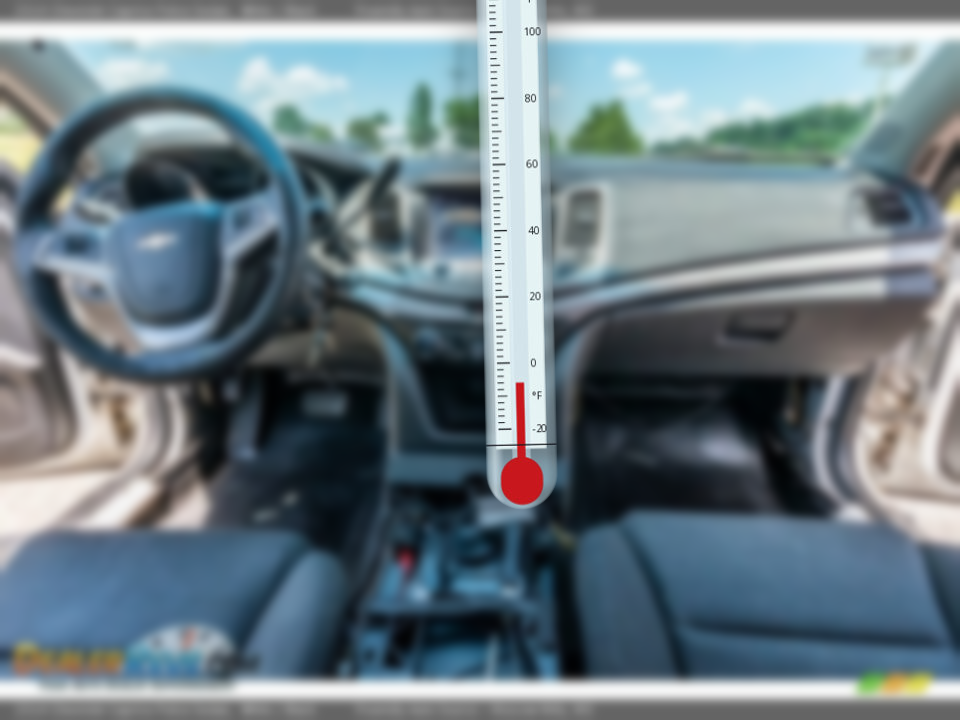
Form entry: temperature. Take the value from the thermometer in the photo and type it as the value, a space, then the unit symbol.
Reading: -6 °F
